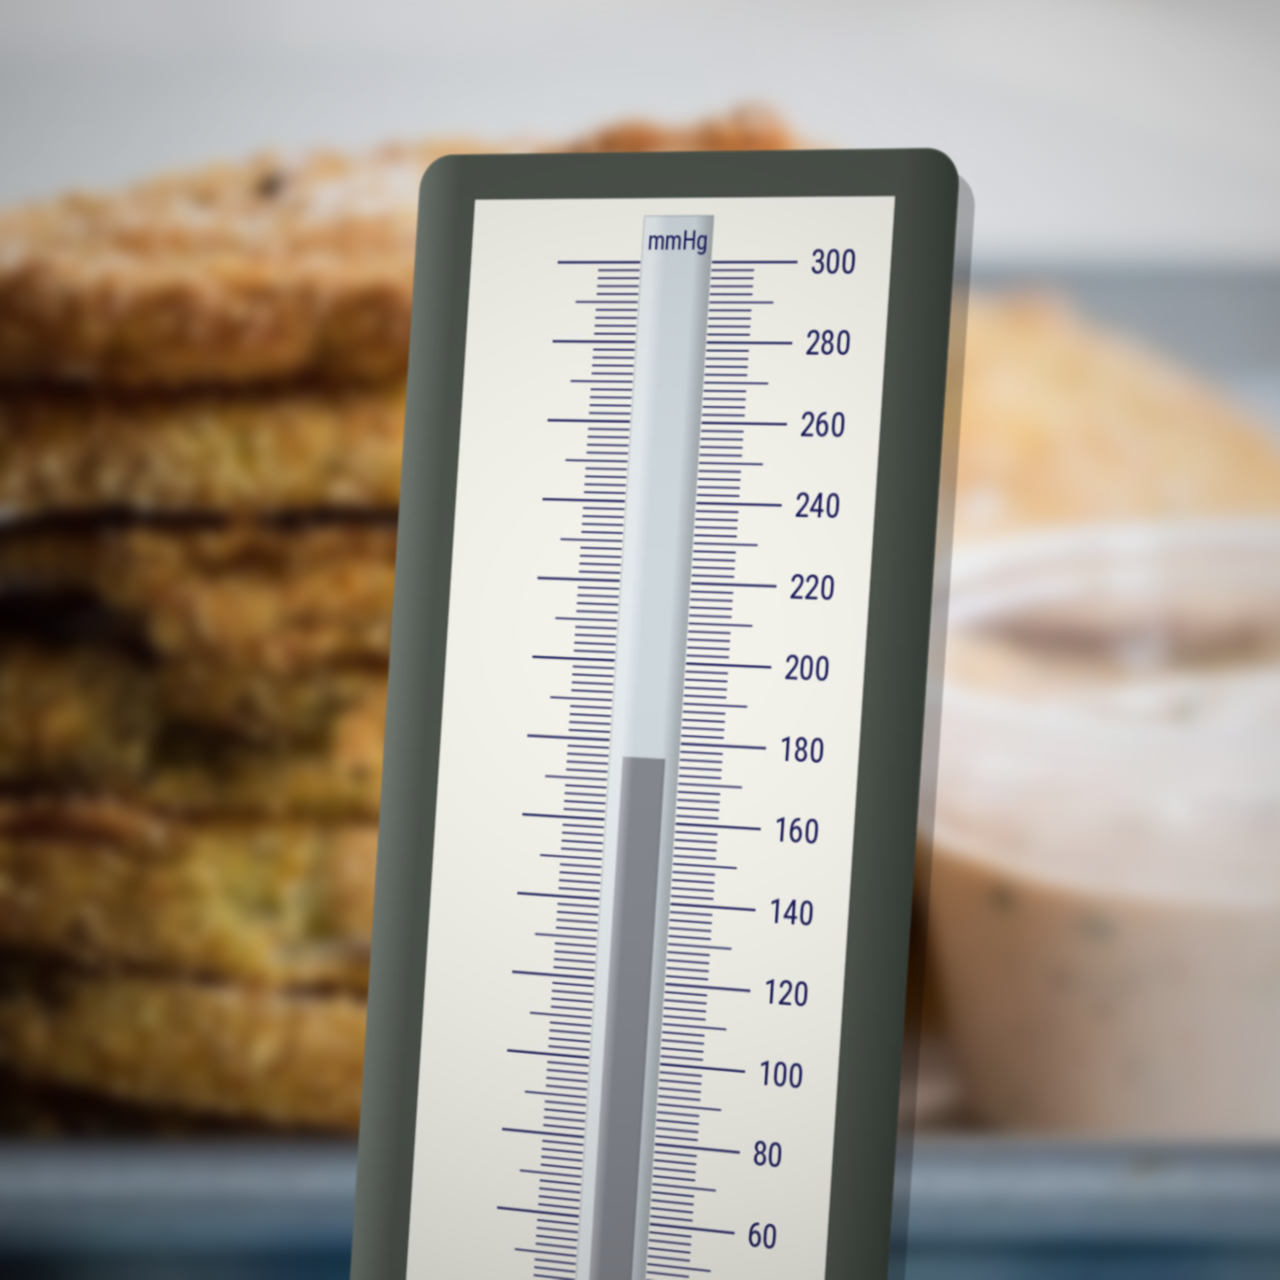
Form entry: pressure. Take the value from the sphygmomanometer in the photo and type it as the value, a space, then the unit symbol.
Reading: 176 mmHg
